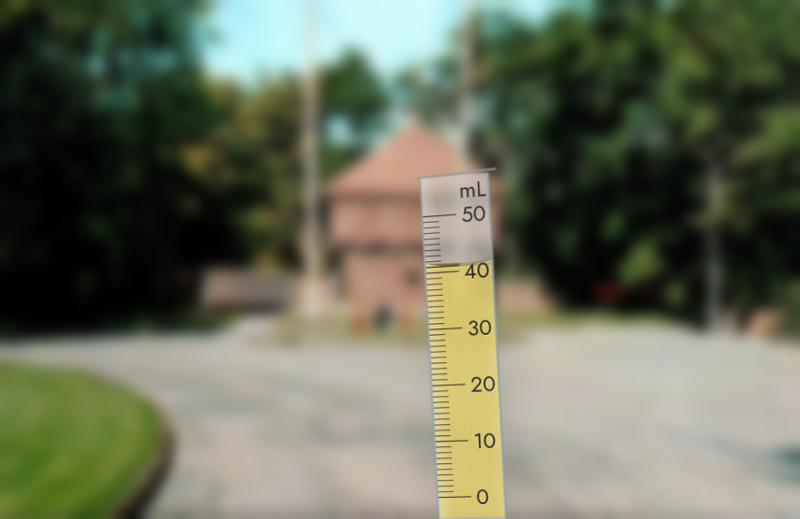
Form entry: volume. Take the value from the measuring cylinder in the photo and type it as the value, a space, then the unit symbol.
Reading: 41 mL
